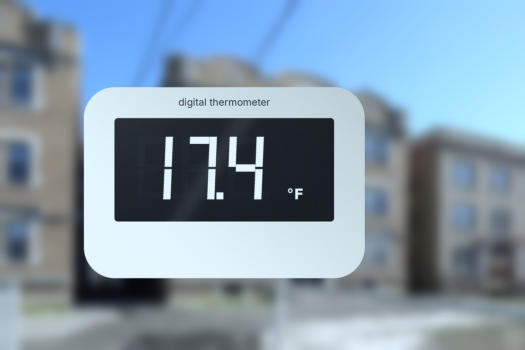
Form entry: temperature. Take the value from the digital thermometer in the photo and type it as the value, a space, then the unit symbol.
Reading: 17.4 °F
